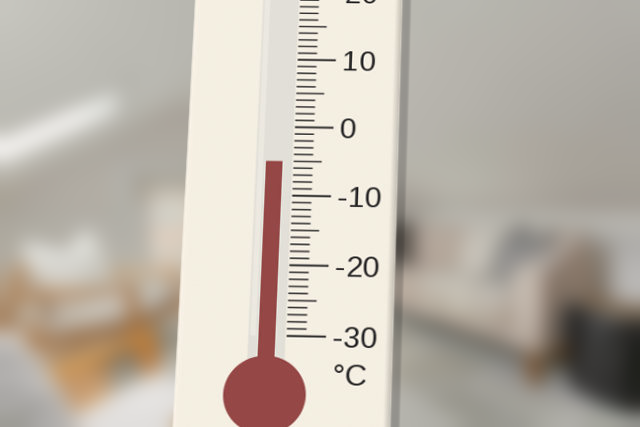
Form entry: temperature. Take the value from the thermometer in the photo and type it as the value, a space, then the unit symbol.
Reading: -5 °C
